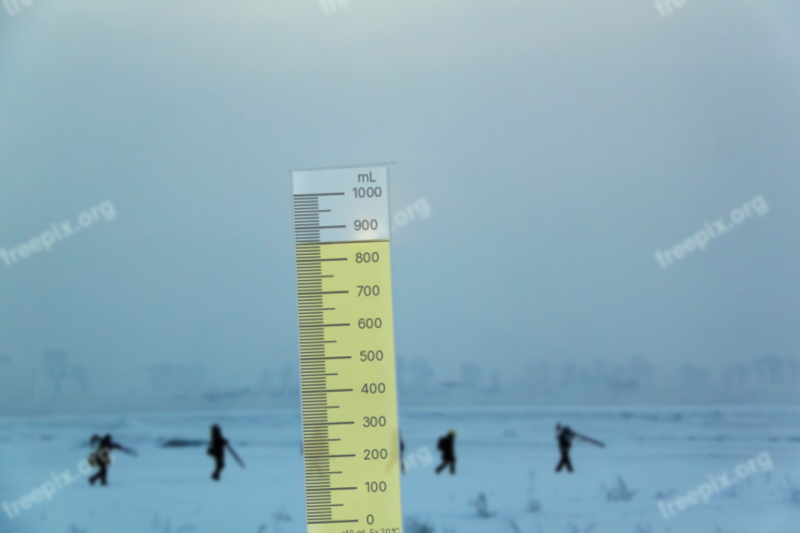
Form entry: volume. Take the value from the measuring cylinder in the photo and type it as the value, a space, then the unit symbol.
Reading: 850 mL
